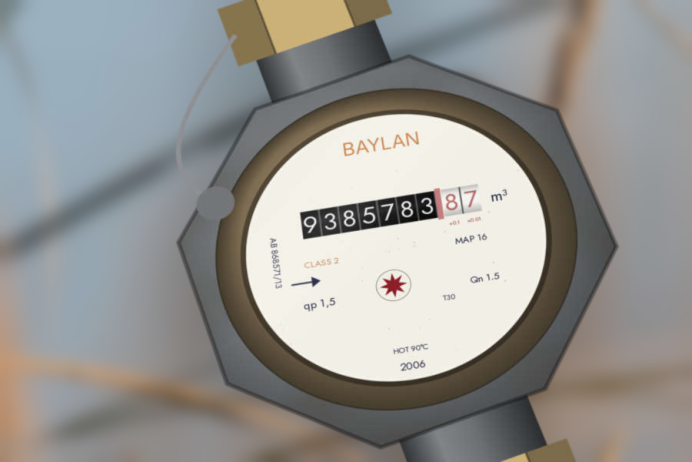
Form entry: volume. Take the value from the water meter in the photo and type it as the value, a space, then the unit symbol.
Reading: 9385783.87 m³
